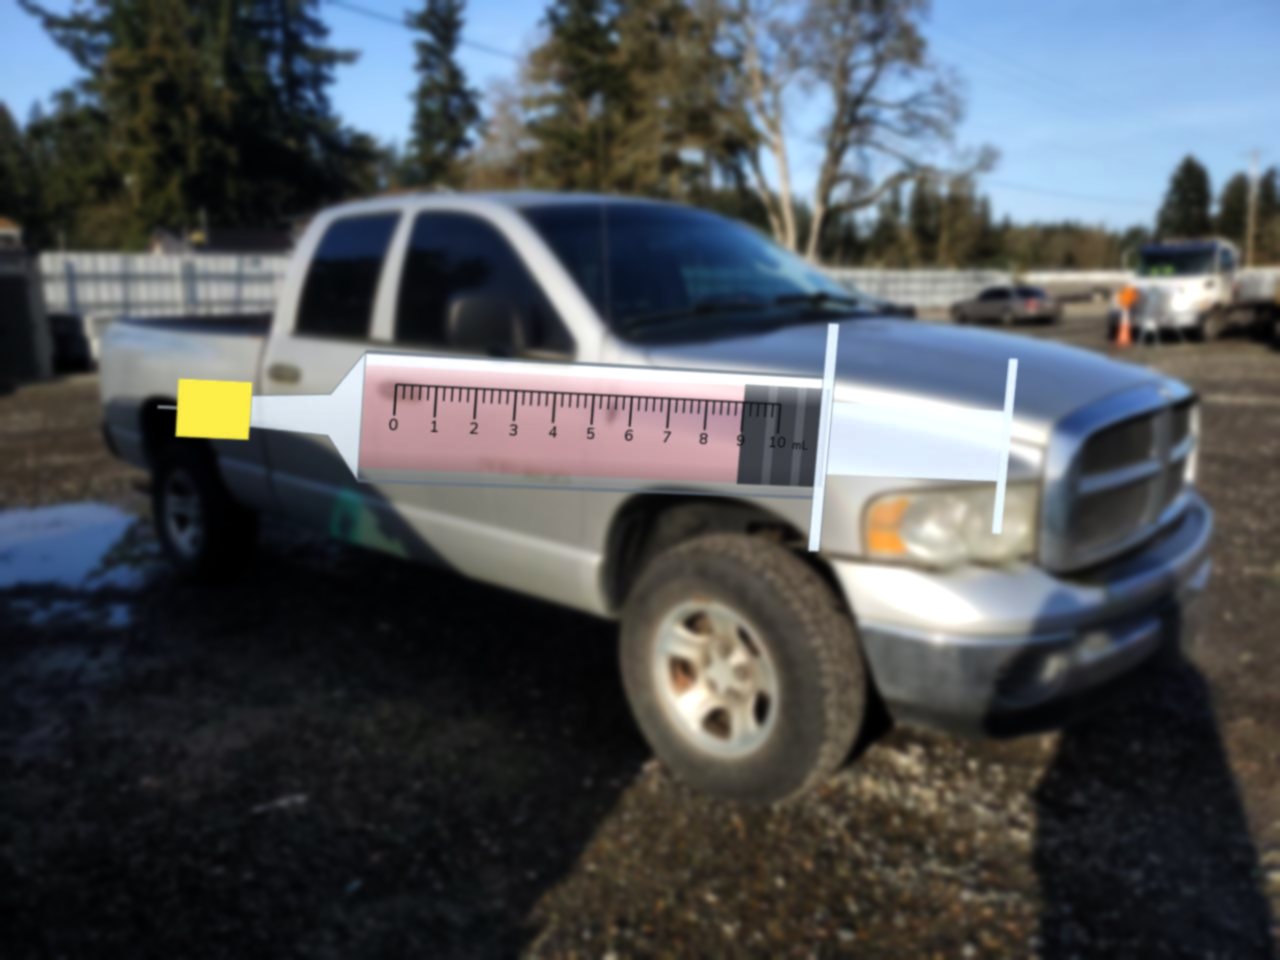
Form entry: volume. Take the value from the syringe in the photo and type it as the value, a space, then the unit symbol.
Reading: 9 mL
